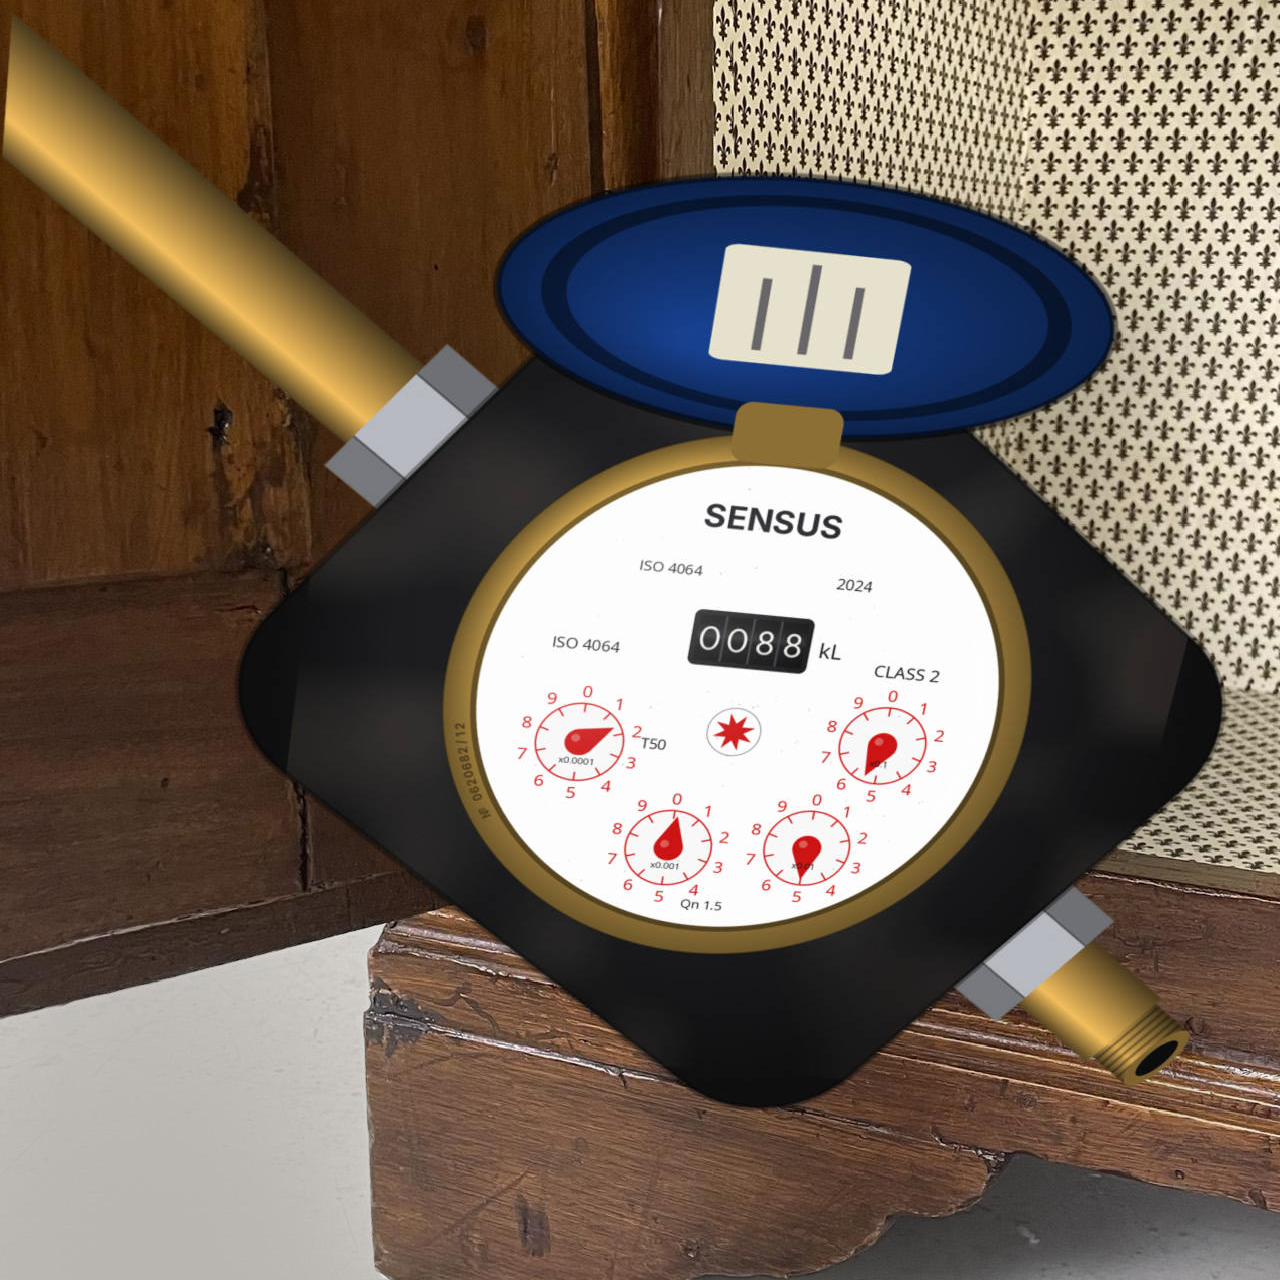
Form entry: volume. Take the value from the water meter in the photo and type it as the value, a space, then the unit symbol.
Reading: 88.5501 kL
